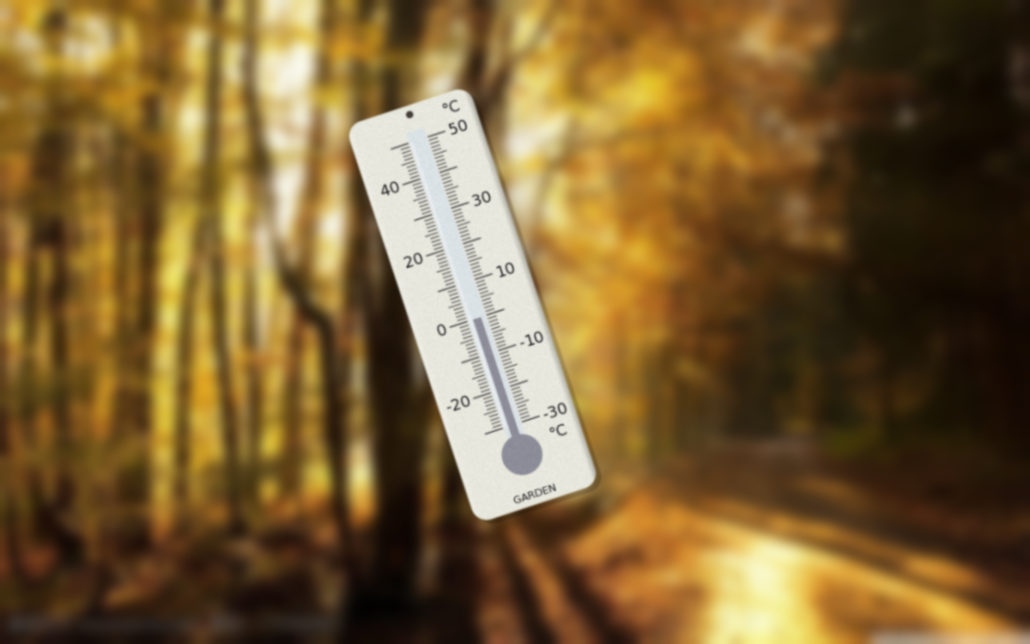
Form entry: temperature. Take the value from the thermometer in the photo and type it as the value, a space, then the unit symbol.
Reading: 0 °C
